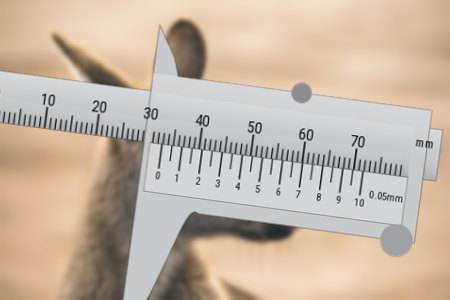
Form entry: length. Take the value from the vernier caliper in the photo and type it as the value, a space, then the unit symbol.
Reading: 32.8 mm
